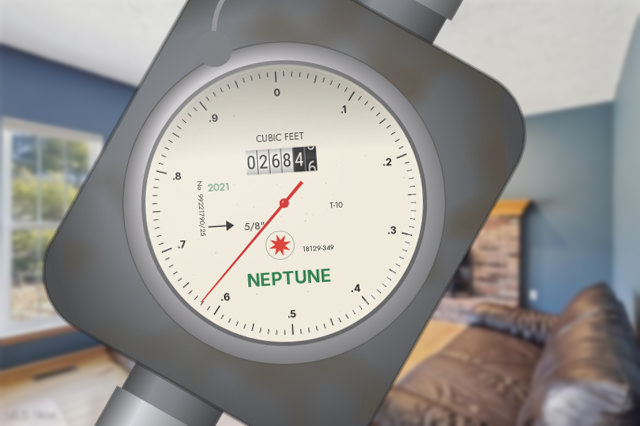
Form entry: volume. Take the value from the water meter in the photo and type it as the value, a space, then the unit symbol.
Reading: 26845.62 ft³
